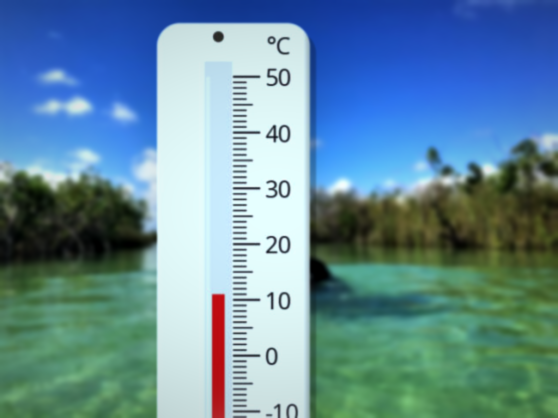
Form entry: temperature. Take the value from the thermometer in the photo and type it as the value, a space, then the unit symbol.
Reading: 11 °C
